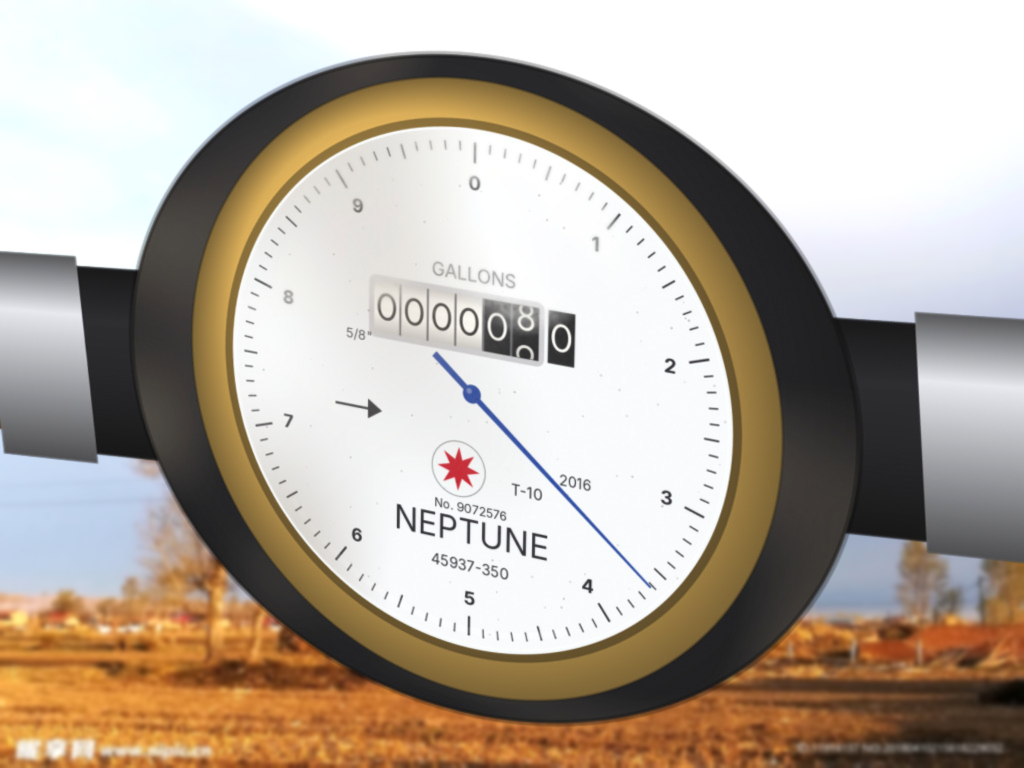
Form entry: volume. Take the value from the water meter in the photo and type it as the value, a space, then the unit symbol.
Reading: 83.6 gal
